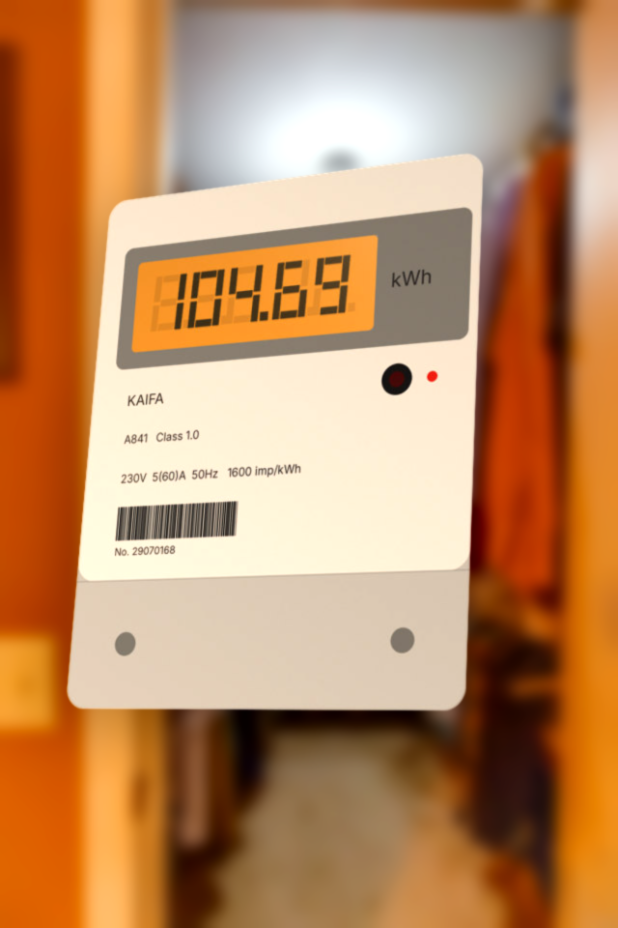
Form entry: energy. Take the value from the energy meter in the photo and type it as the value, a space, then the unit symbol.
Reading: 104.69 kWh
